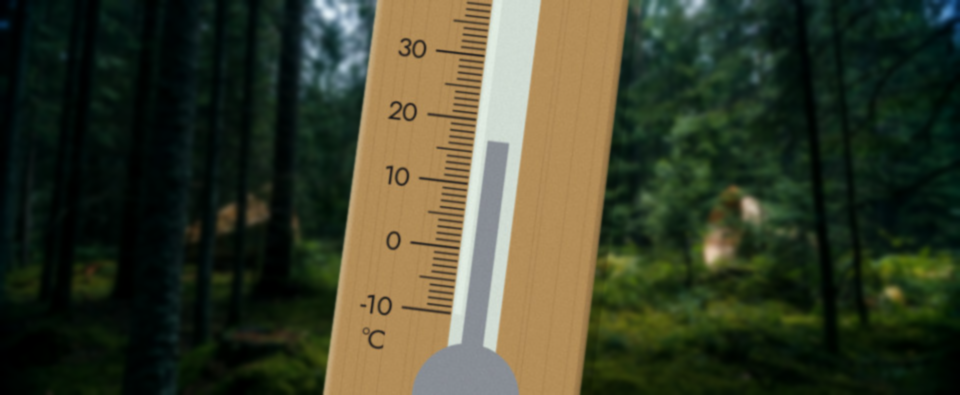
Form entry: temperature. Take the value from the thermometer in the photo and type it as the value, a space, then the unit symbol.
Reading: 17 °C
